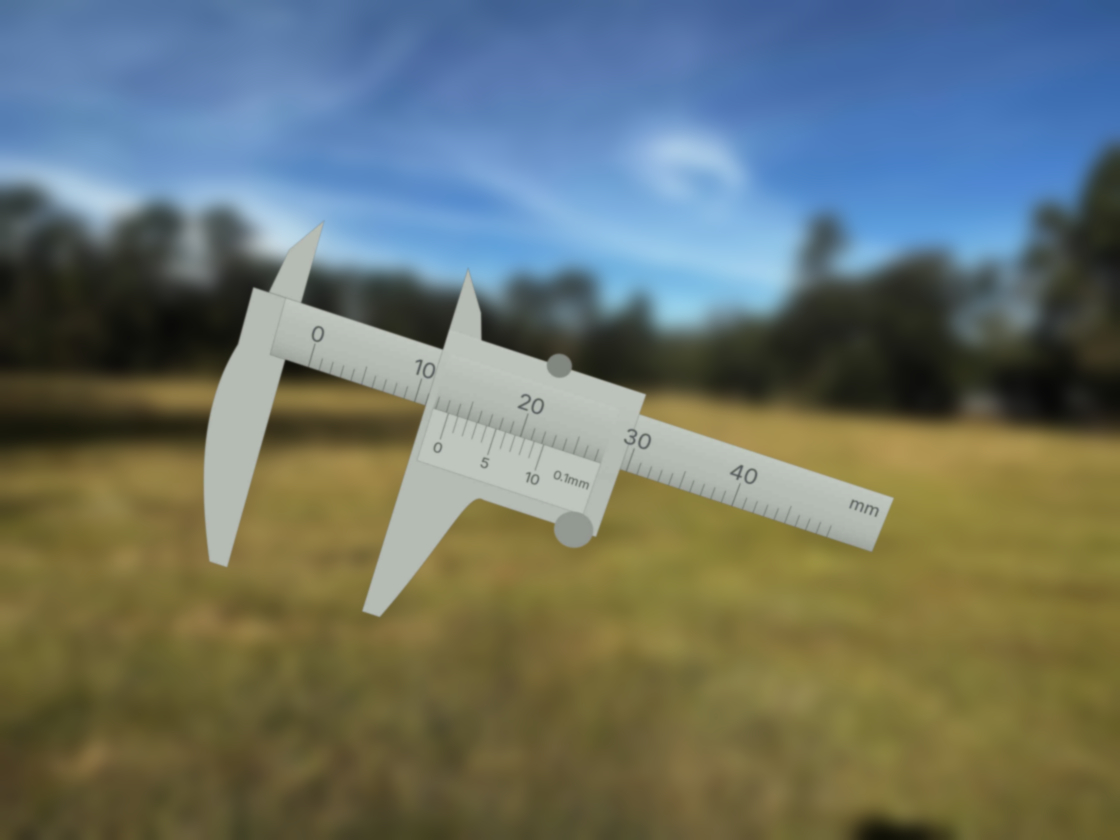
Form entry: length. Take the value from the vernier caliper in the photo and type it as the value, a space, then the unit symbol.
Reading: 13.2 mm
